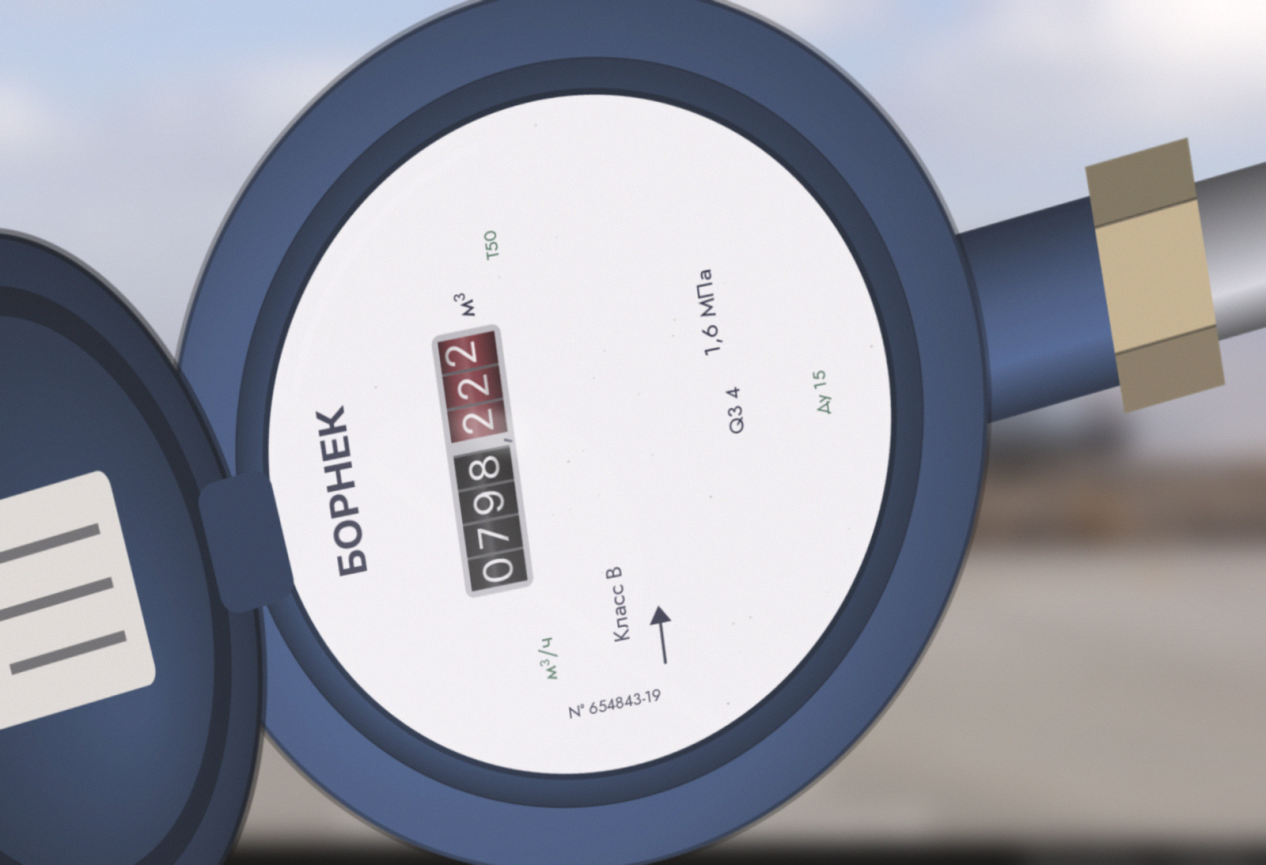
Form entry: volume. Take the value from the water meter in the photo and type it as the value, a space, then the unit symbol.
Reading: 798.222 m³
